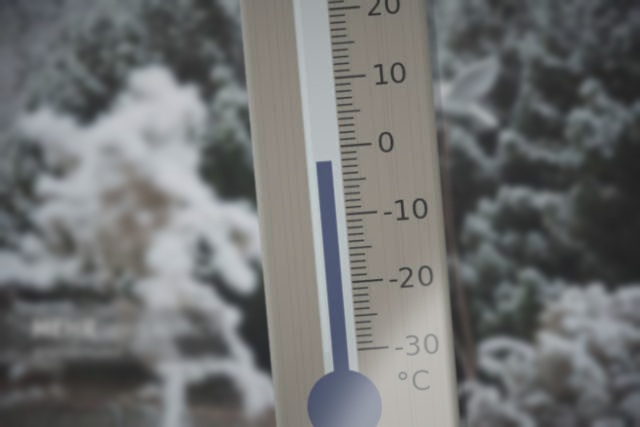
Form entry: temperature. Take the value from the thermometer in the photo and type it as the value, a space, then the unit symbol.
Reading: -2 °C
